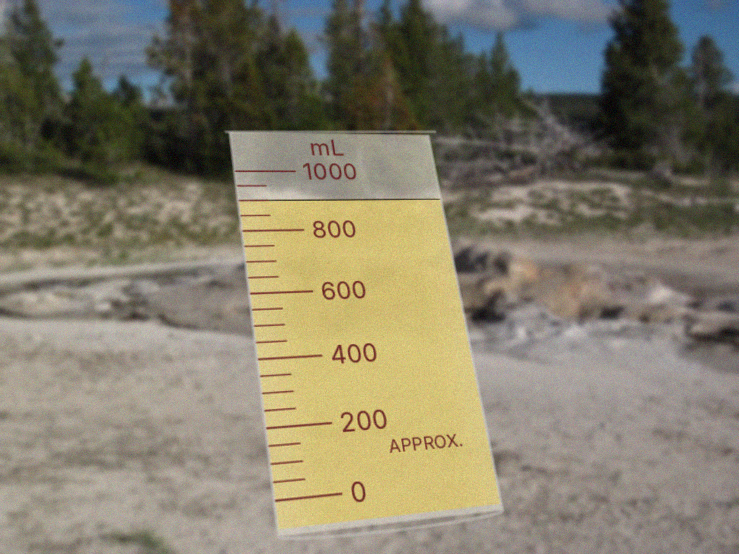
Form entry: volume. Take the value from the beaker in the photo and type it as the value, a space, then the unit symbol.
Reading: 900 mL
